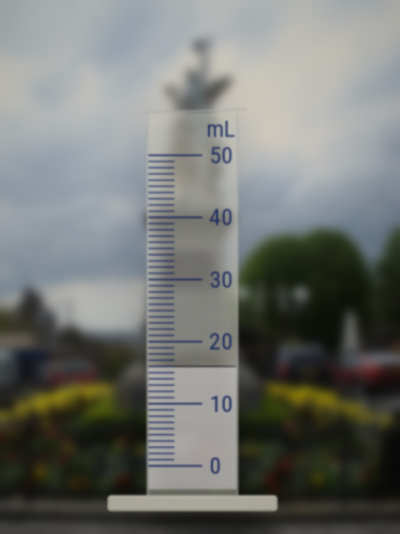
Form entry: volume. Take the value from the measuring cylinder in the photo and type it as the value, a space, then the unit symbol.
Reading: 16 mL
